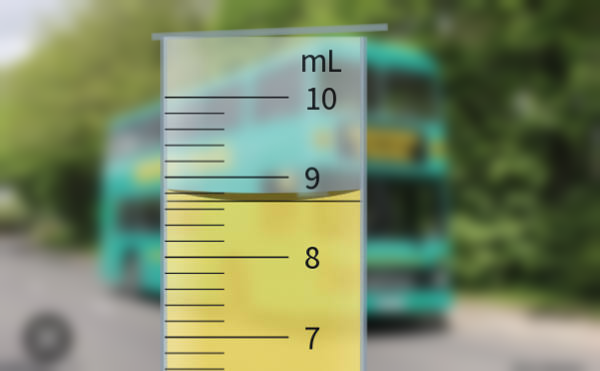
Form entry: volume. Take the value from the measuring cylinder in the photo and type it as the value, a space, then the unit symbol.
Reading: 8.7 mL
